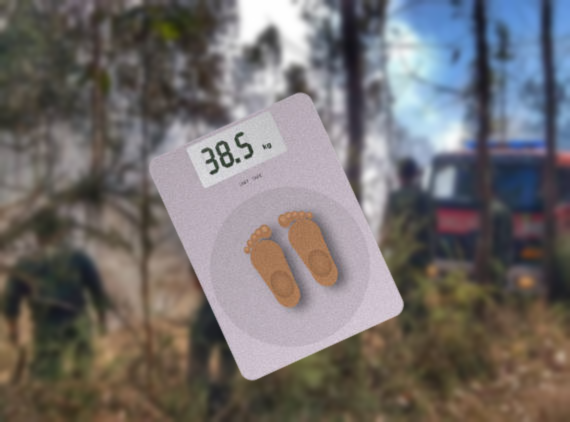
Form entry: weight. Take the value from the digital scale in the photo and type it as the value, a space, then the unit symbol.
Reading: 38.5 kg
